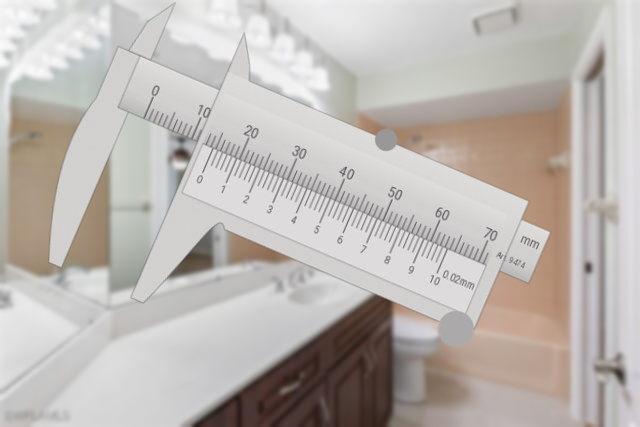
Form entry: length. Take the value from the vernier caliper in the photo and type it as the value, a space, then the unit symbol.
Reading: 14.5 mm
